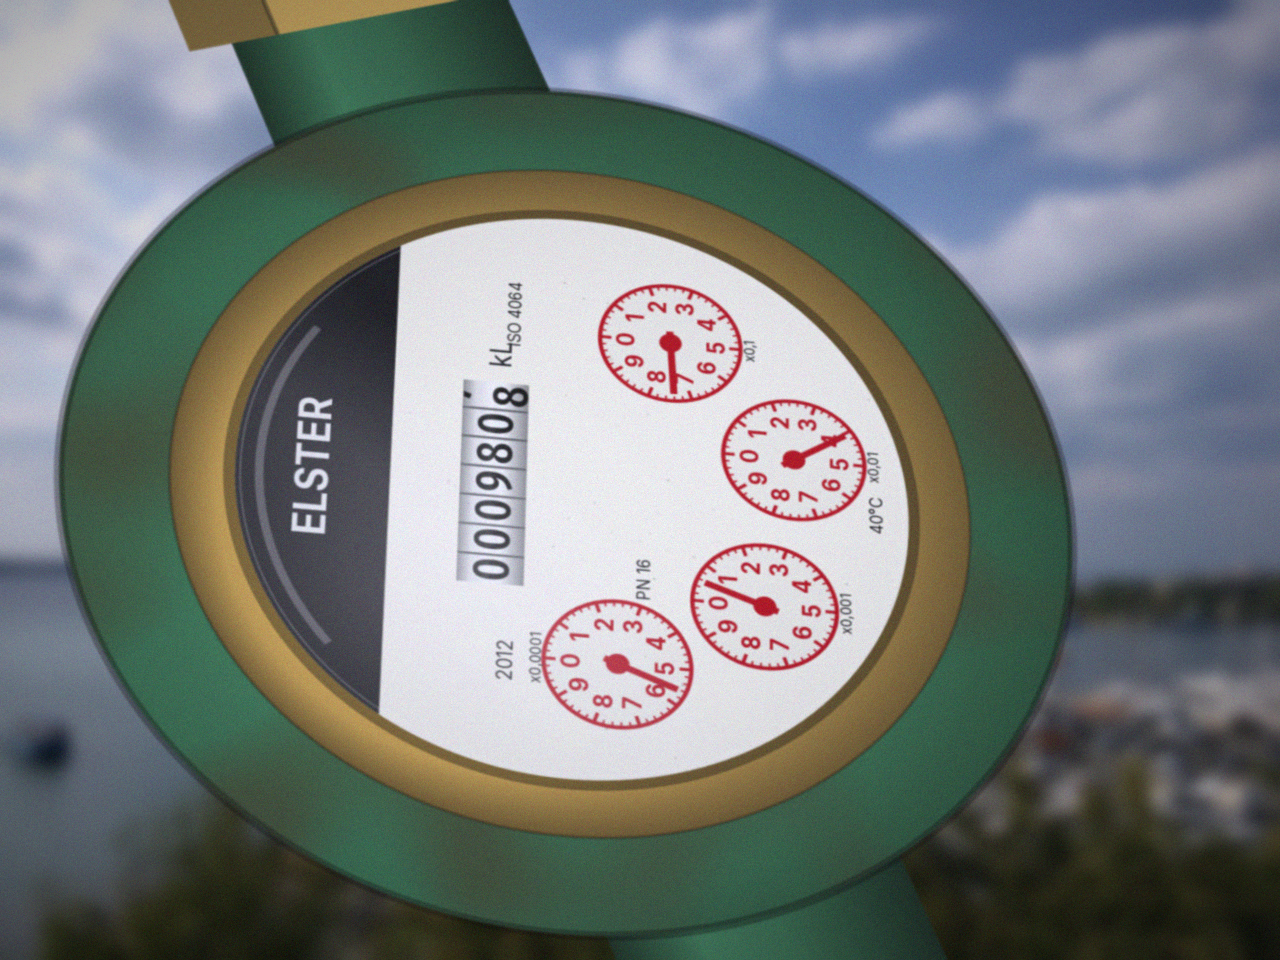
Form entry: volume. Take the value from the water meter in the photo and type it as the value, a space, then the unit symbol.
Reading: 9807.7405 kL
